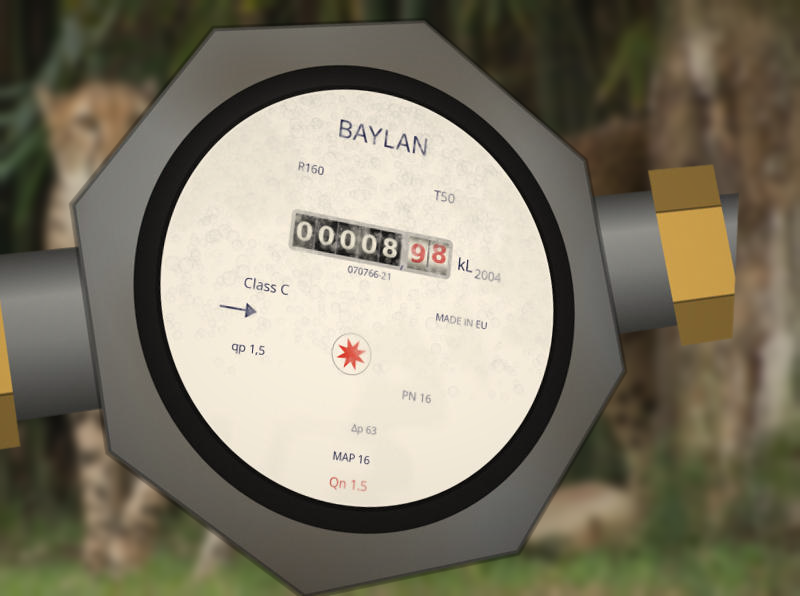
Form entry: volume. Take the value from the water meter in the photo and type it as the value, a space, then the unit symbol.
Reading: 8.98 kL
